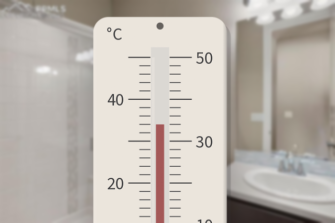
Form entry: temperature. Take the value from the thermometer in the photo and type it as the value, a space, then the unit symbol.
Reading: 34 °C
